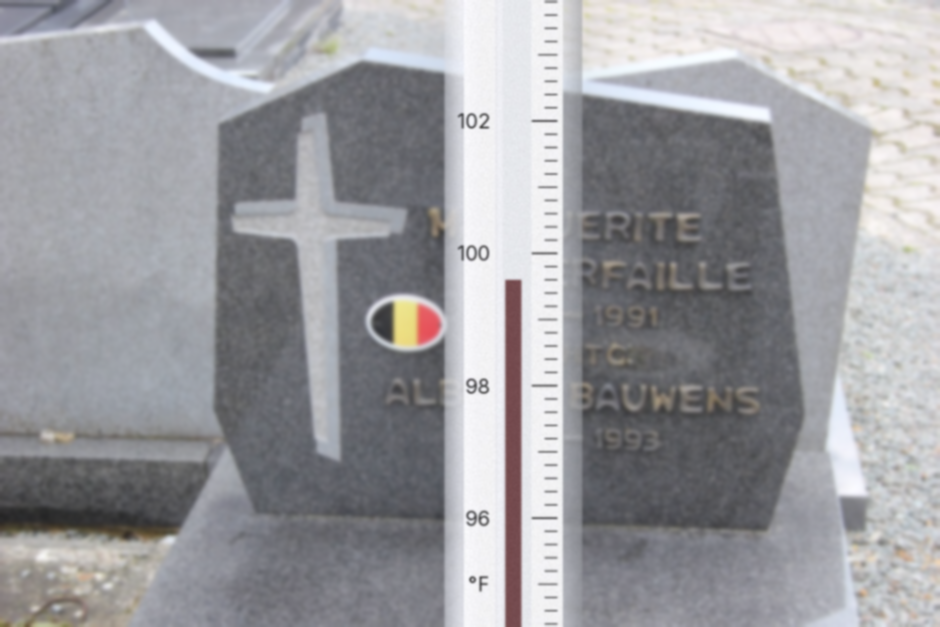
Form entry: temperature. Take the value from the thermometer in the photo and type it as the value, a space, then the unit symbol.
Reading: 99.6 °F
